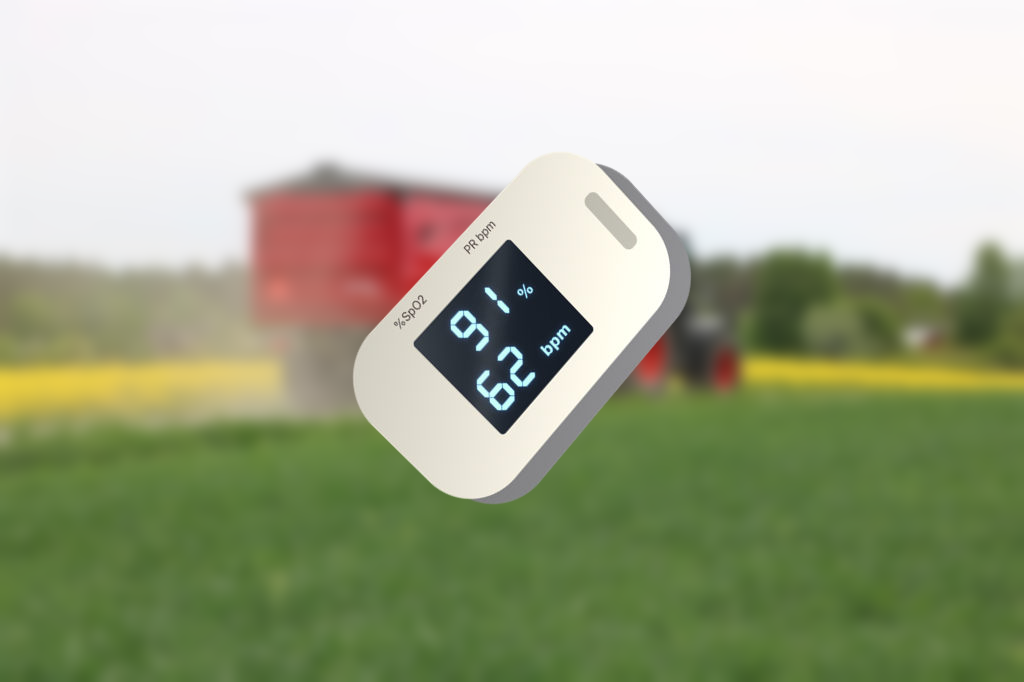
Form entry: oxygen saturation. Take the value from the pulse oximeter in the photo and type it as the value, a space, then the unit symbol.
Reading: 91 %
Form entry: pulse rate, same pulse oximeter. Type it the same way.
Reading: 62 bpm
